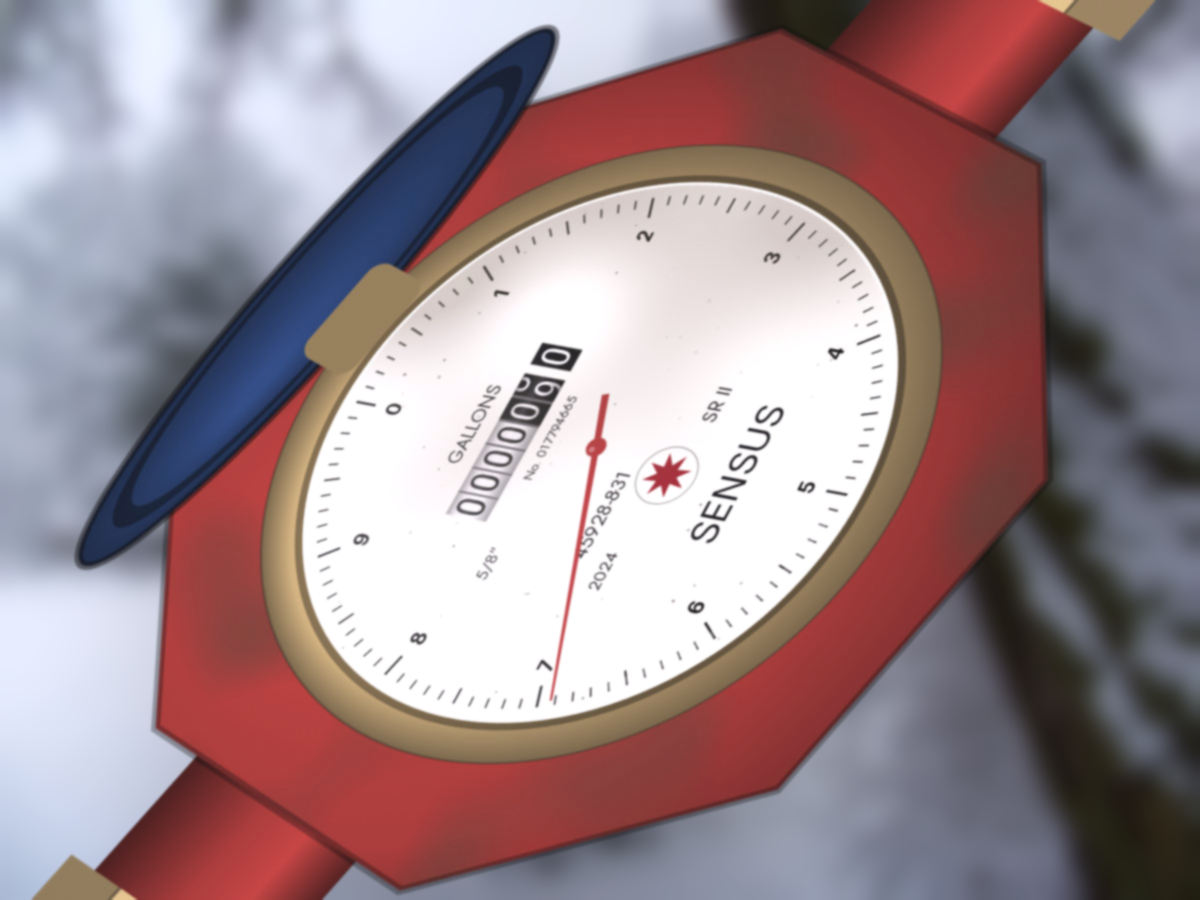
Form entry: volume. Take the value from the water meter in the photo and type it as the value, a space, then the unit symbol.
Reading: 86.9 gal
